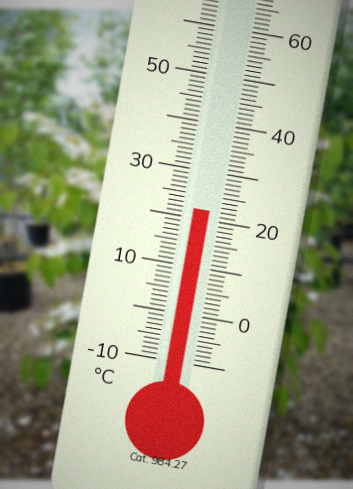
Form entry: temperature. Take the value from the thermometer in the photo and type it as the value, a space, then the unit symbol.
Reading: 22 °C
